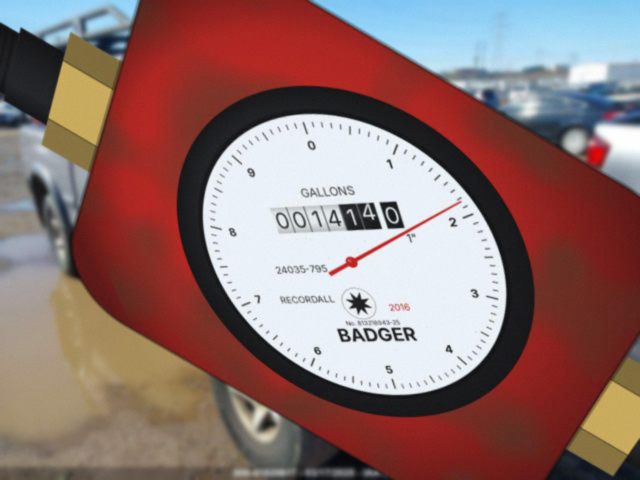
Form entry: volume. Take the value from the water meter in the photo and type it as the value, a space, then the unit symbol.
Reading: 14141.8 gal
